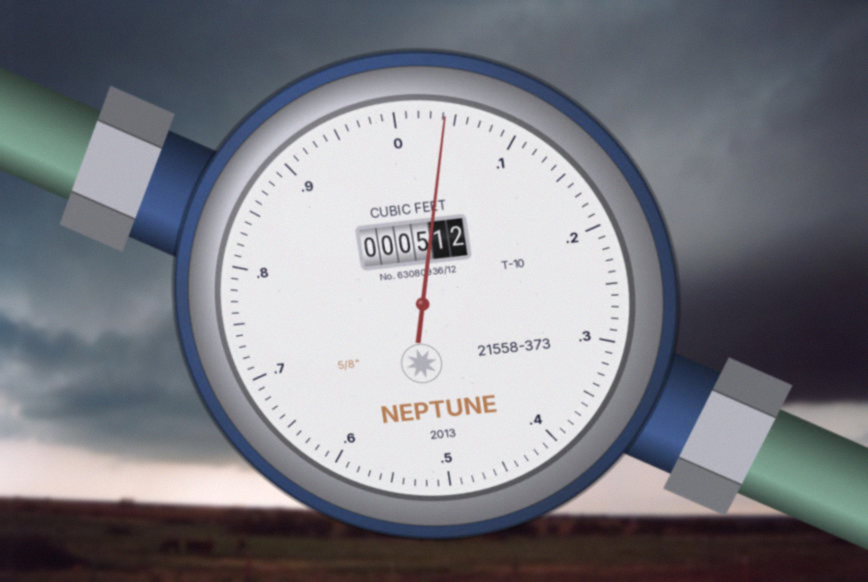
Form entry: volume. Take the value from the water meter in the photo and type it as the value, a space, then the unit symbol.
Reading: 512.04 ft³
